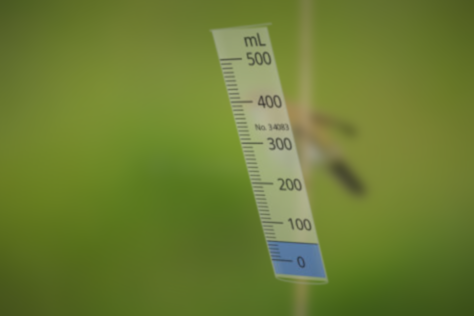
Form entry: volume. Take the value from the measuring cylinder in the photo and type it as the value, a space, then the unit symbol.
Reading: 50 mL
